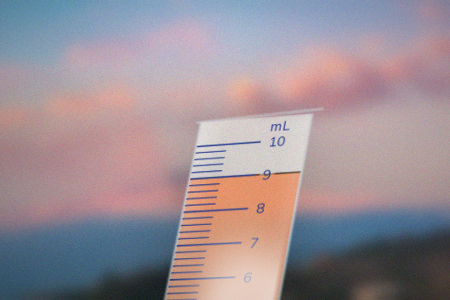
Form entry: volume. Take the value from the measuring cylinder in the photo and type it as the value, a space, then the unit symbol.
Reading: 9 mL
